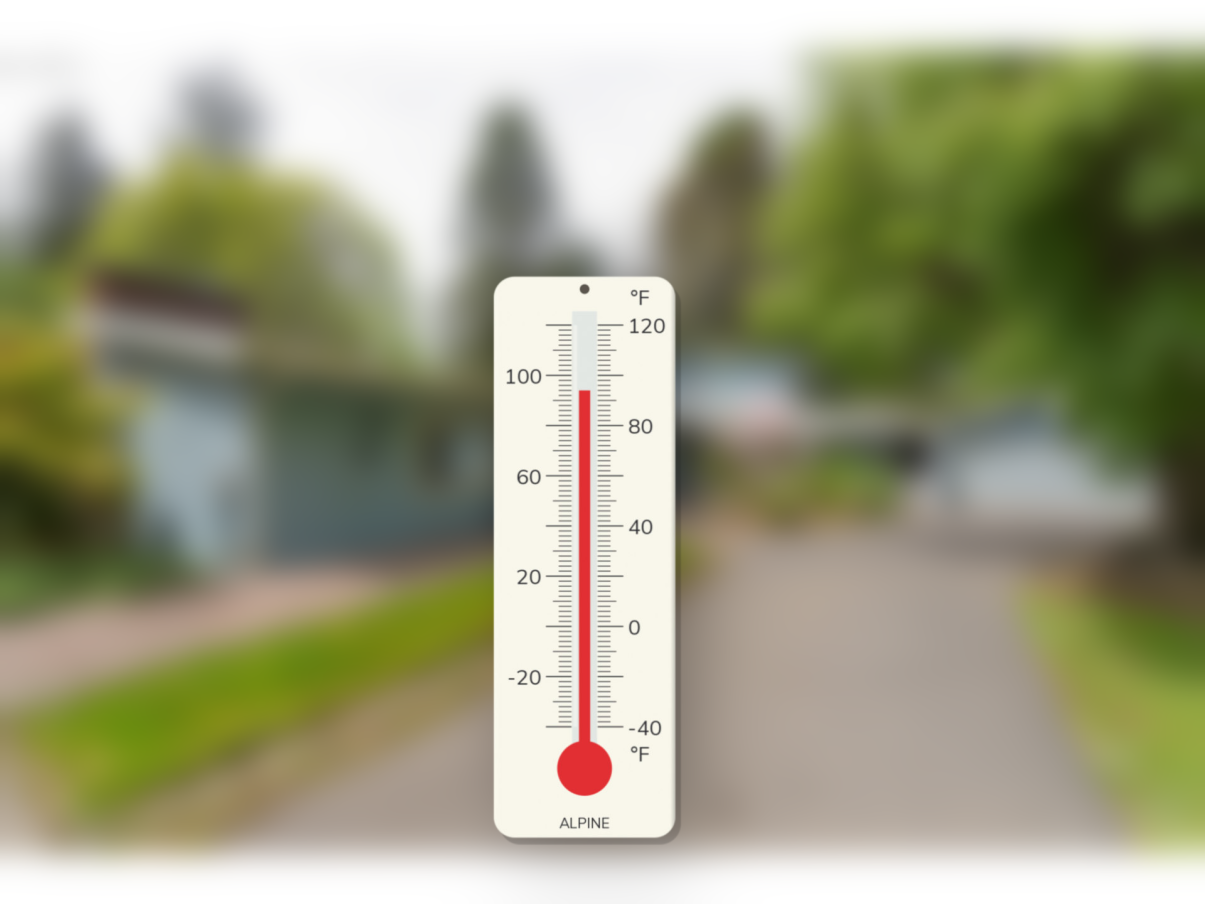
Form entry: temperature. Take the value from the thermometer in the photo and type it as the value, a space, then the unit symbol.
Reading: 94 °F
